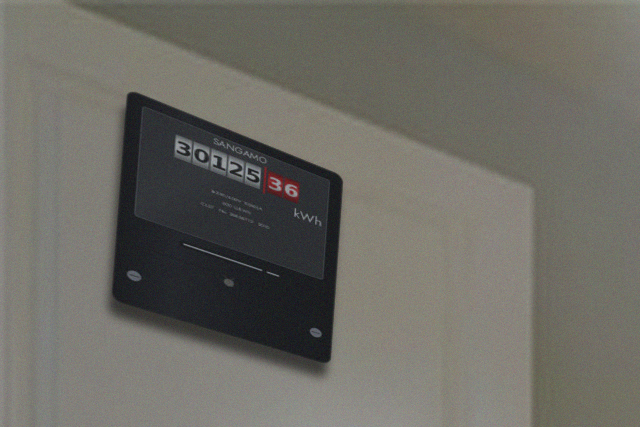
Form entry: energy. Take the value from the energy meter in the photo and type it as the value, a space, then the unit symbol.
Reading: 30125.36 kWh
